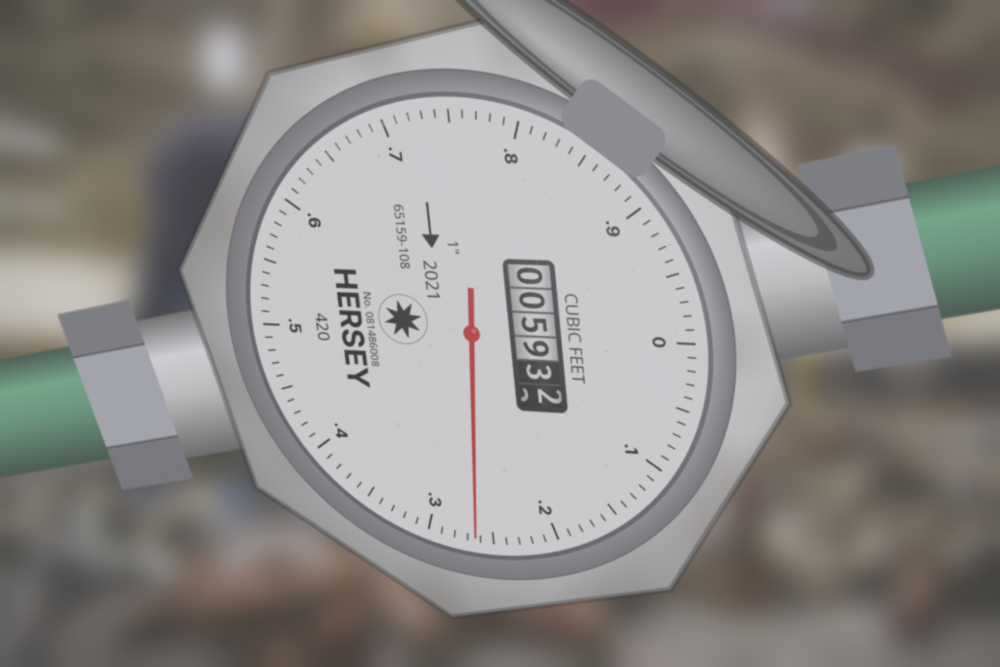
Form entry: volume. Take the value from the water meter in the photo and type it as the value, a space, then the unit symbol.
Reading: 5932.26 ft³
